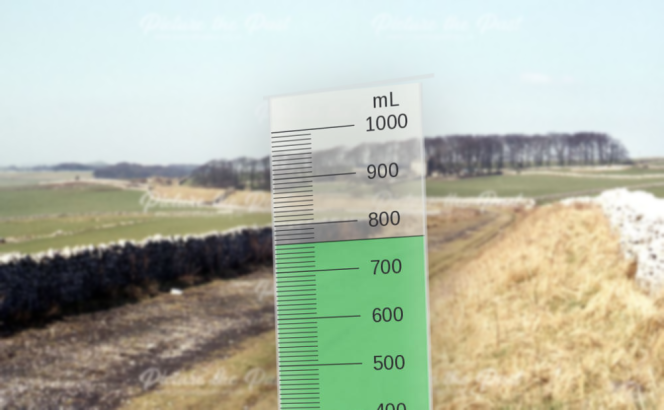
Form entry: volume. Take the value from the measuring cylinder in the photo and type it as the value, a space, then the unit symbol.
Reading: 760 mL
